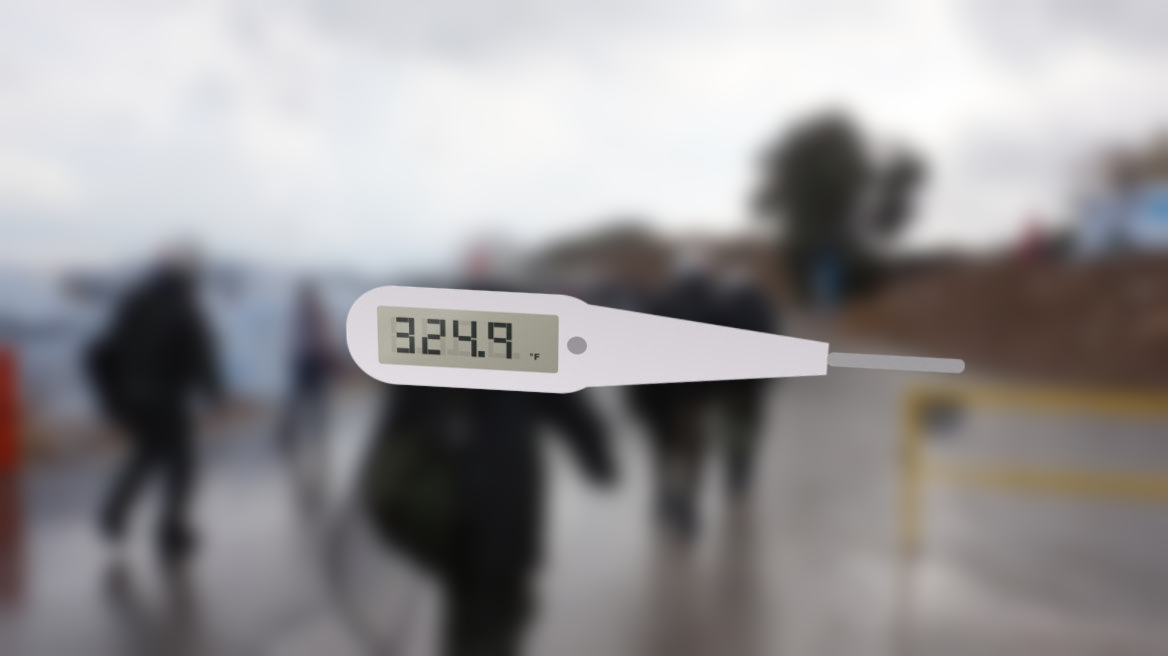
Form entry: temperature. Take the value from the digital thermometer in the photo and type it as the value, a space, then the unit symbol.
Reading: 324.9 °F
